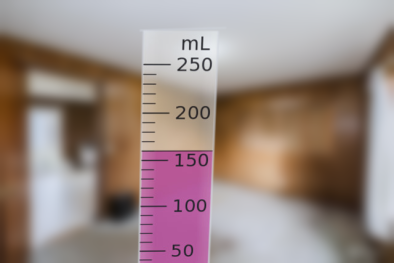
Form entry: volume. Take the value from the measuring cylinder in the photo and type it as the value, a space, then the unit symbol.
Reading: 160 mL
